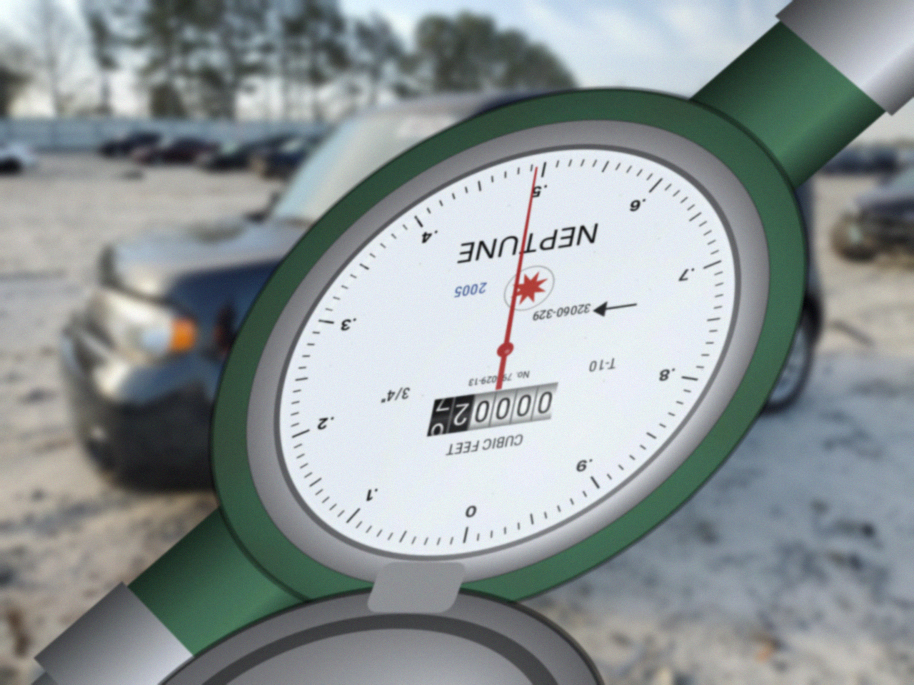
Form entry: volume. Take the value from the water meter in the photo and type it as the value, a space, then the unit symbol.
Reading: 26.49 ft³
